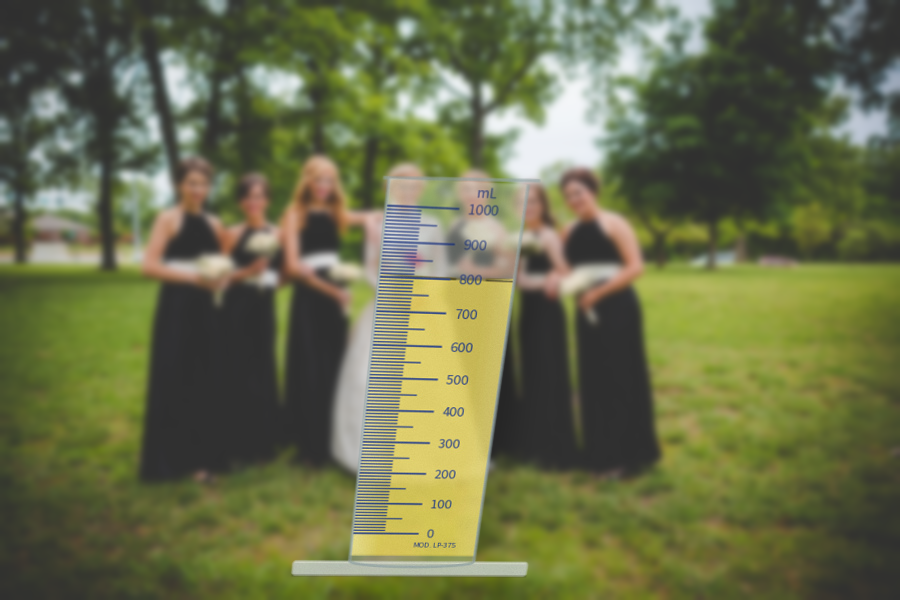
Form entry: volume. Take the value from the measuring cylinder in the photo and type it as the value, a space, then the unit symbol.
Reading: 800 mL
